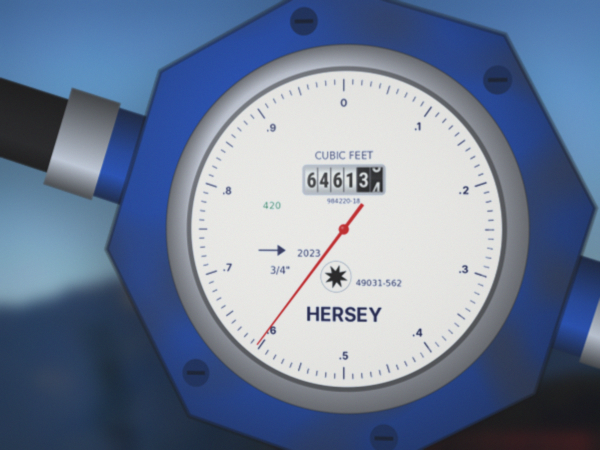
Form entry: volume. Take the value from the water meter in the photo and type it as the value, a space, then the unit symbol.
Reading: 646133.60 ft³
